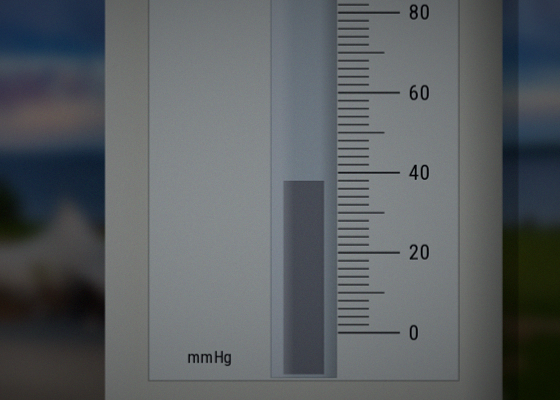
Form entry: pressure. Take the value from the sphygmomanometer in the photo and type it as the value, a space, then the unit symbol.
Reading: 38 mmHg
